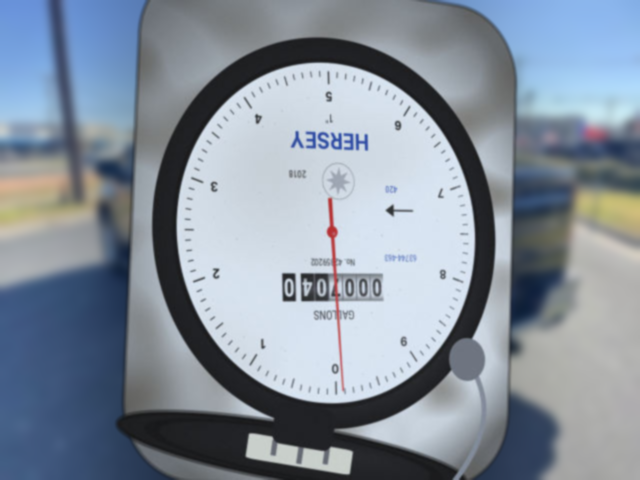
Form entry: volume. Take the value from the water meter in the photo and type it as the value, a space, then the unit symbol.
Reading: 7039.9 gal
